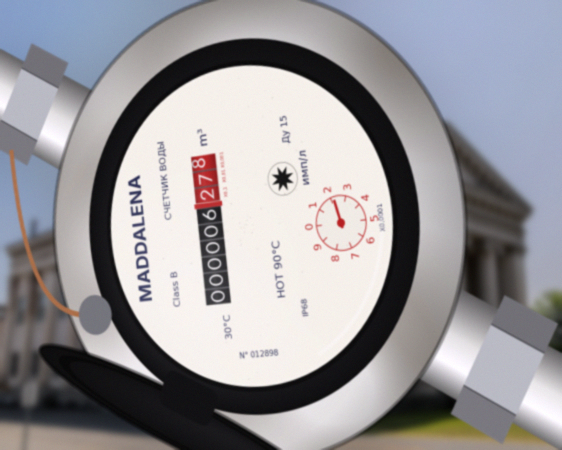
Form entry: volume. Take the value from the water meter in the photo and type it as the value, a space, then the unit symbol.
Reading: 6.2782 m³
